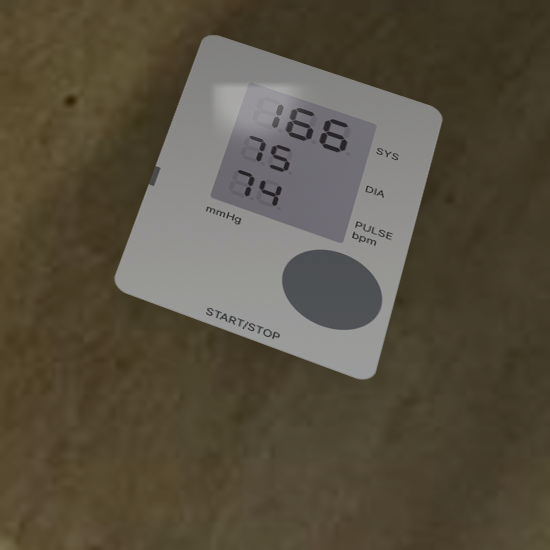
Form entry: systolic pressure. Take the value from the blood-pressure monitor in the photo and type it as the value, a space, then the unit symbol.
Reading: 166 mmHg
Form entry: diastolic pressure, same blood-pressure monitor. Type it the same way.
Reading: 75 mmHg
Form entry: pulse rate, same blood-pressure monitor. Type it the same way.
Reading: 74 bpm
